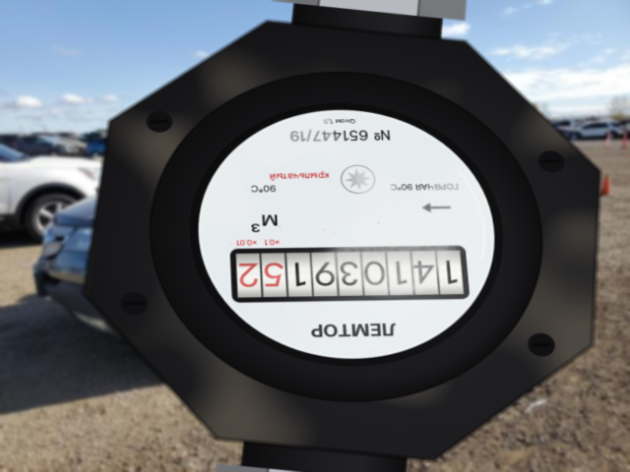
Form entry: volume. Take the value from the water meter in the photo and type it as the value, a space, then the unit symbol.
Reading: 1410391.52 m³
